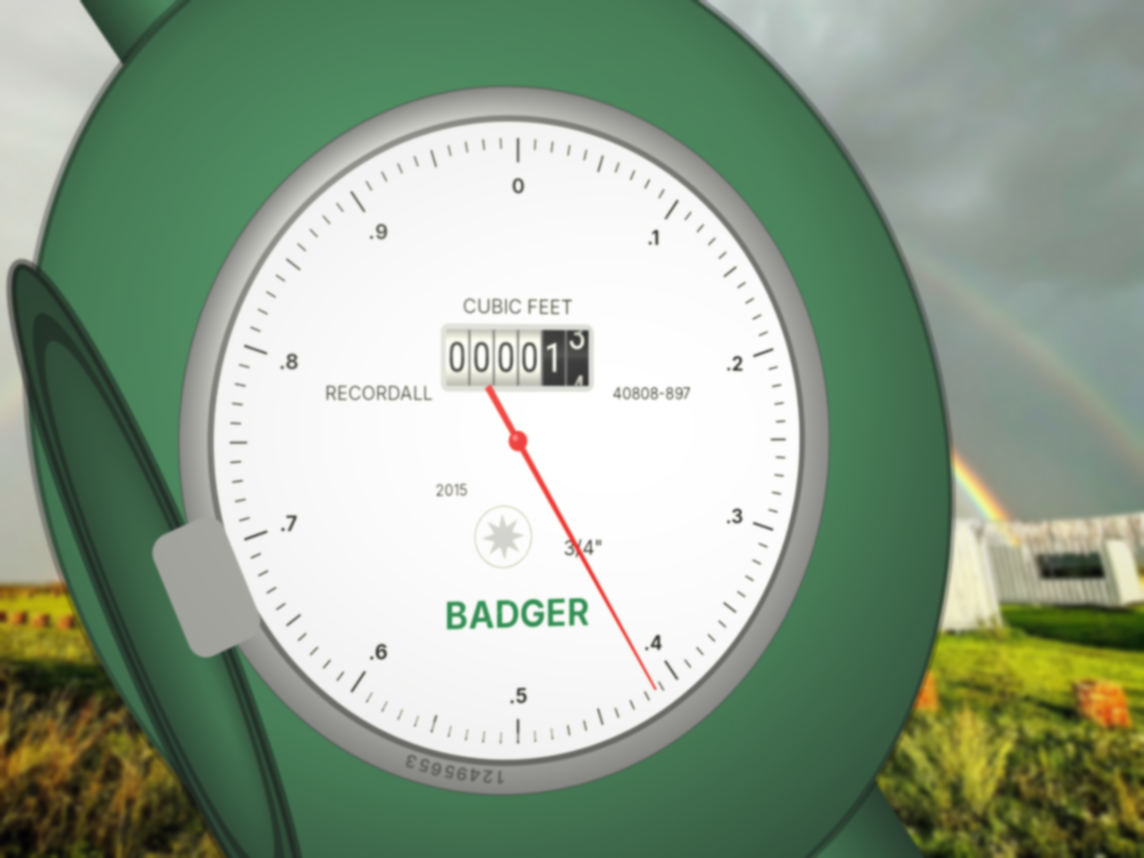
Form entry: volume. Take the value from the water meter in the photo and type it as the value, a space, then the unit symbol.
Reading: 13.41 ft³
